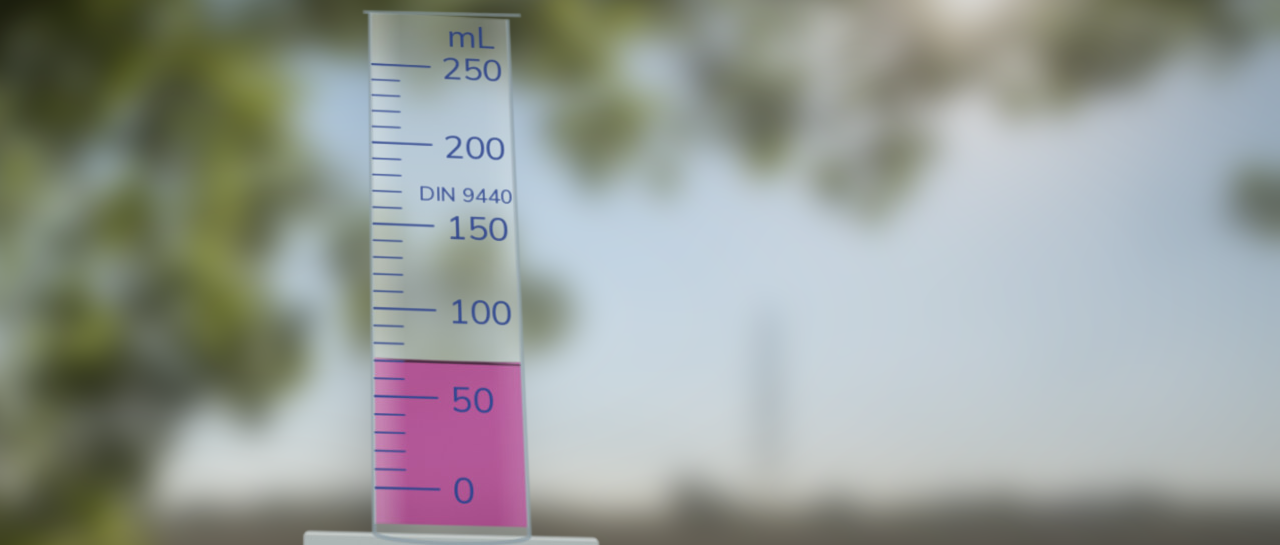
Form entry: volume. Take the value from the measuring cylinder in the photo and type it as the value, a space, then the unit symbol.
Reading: 70 mL
